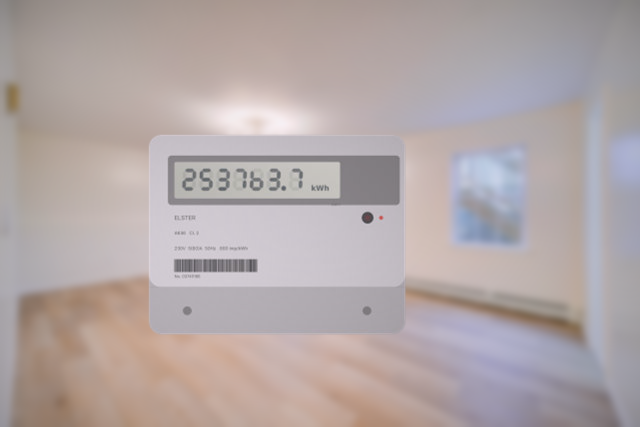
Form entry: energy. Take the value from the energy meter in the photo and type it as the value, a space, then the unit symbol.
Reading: 253763.7 kWh
